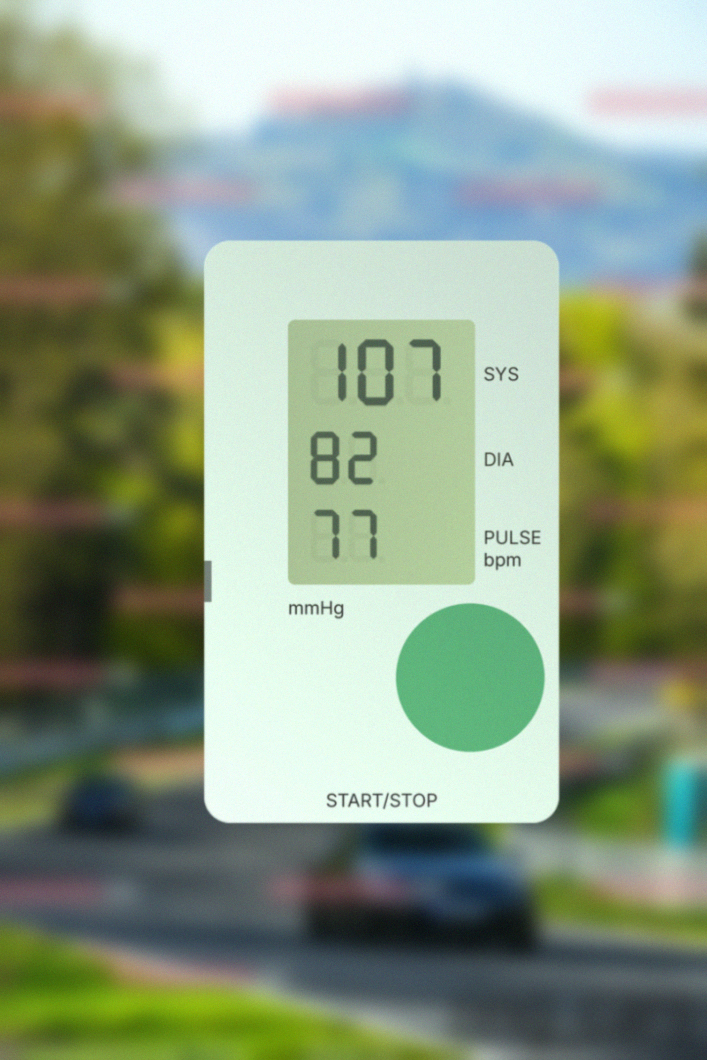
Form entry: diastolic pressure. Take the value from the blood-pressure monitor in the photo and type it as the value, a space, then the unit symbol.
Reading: 82 mmHg
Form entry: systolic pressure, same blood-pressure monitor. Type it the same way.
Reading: 107 mmHg
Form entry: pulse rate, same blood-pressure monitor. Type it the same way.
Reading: 77 bpm
